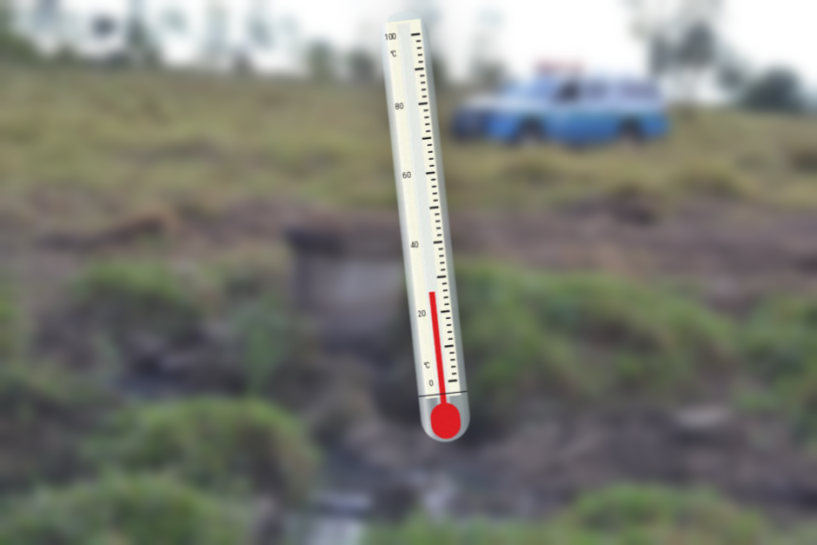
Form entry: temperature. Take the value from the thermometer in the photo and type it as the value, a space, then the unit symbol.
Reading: 26 °C
